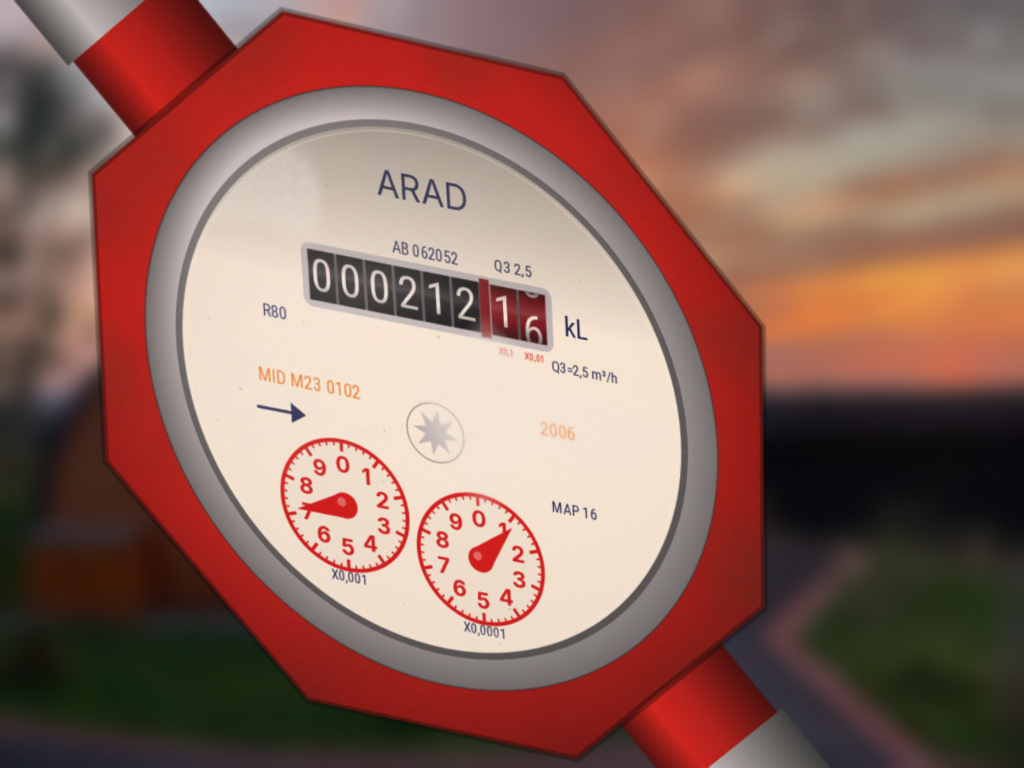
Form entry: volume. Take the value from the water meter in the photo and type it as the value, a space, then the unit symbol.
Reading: 212.1571 kL
